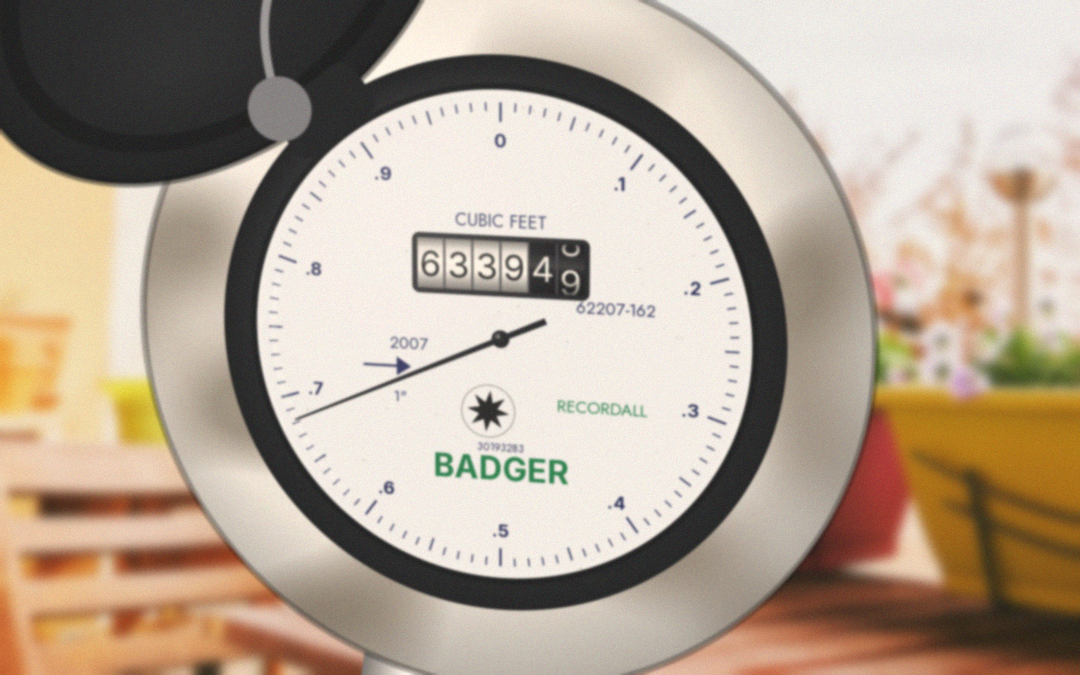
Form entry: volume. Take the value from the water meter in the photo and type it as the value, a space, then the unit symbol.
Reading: 633948.68 ft³
